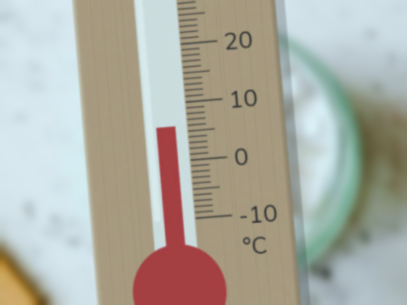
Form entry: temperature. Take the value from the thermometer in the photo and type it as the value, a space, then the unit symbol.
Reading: 6 °C
